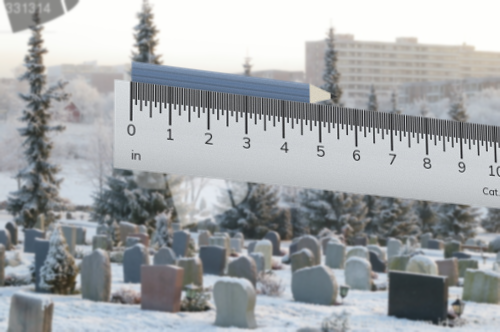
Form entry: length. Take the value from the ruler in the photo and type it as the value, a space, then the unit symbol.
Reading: 5.5 in
